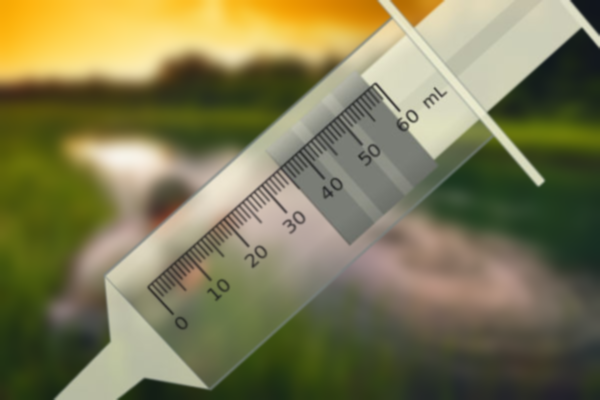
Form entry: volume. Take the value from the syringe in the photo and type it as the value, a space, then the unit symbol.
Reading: 35 mL
